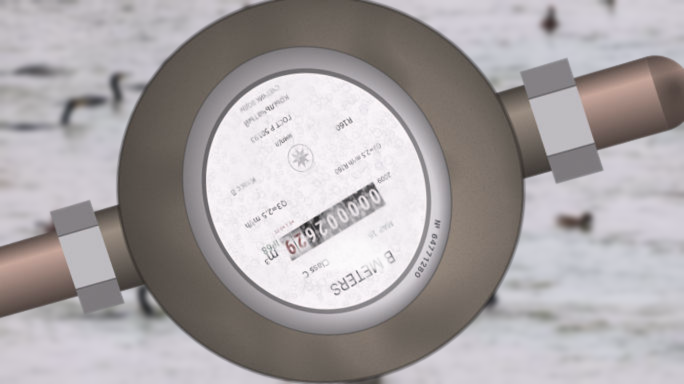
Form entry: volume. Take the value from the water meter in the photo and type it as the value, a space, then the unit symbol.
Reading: 26.29 m³
